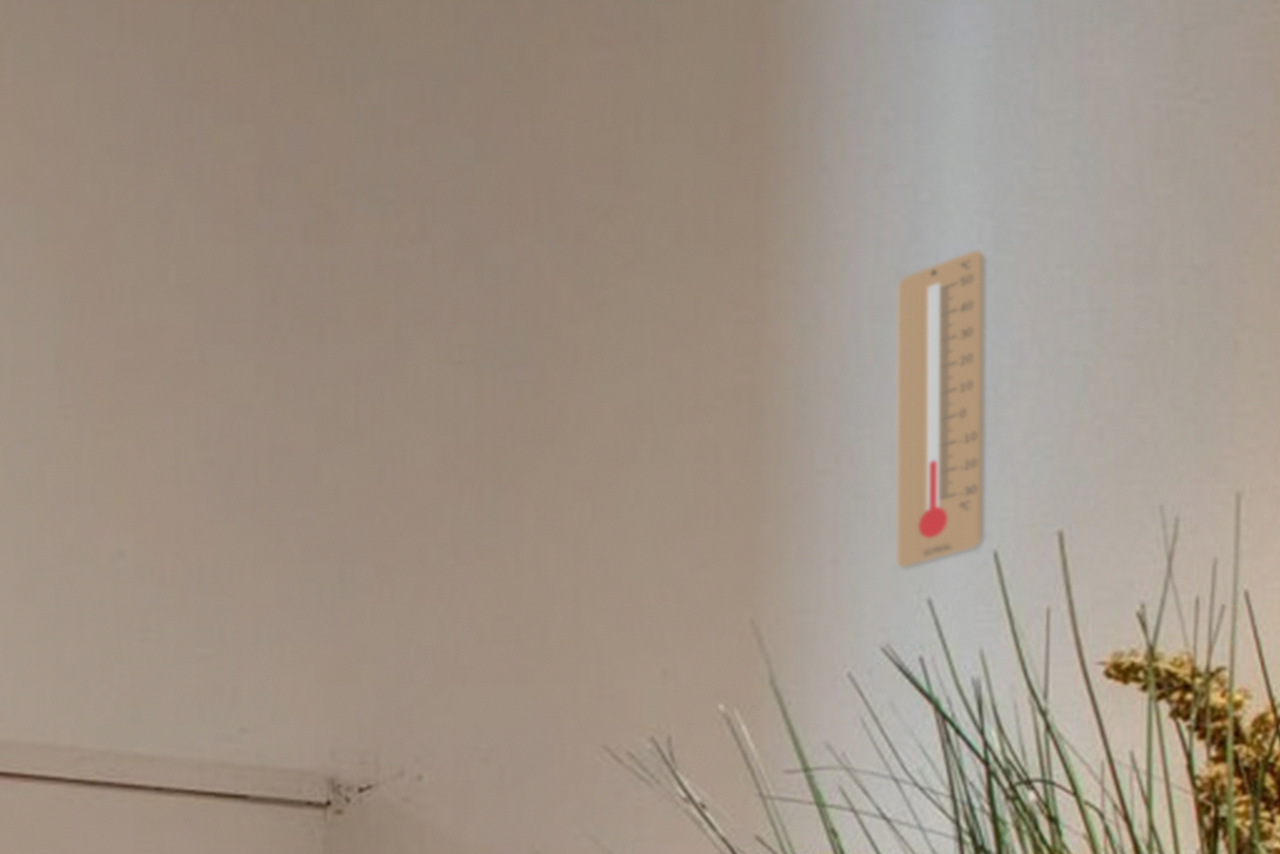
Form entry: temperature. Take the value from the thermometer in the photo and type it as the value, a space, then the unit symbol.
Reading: -15 °C
